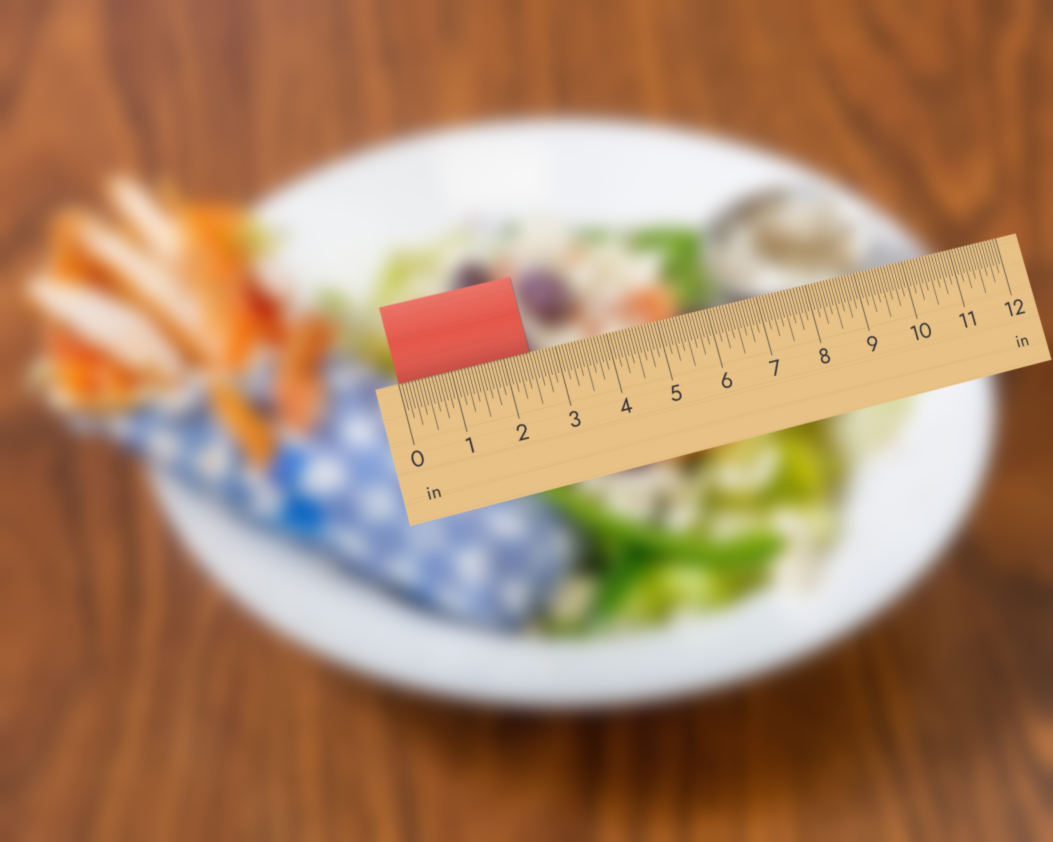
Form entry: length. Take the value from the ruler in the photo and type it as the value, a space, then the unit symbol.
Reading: 2.5 in
